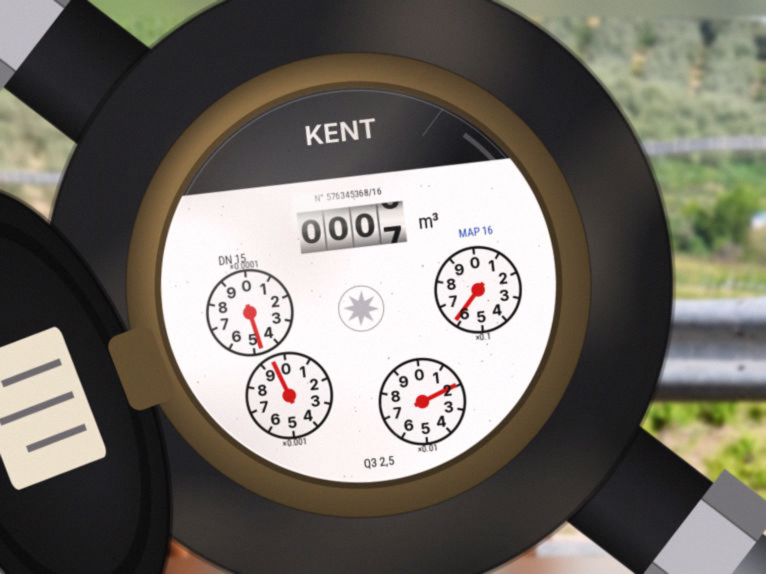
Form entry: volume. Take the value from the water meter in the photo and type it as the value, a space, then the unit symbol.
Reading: 6.6194 m³
